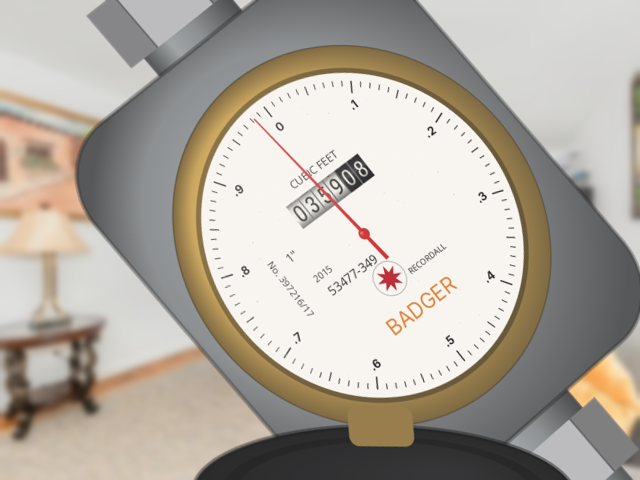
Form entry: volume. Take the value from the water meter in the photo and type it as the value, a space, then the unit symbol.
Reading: 35907.98 ft³
